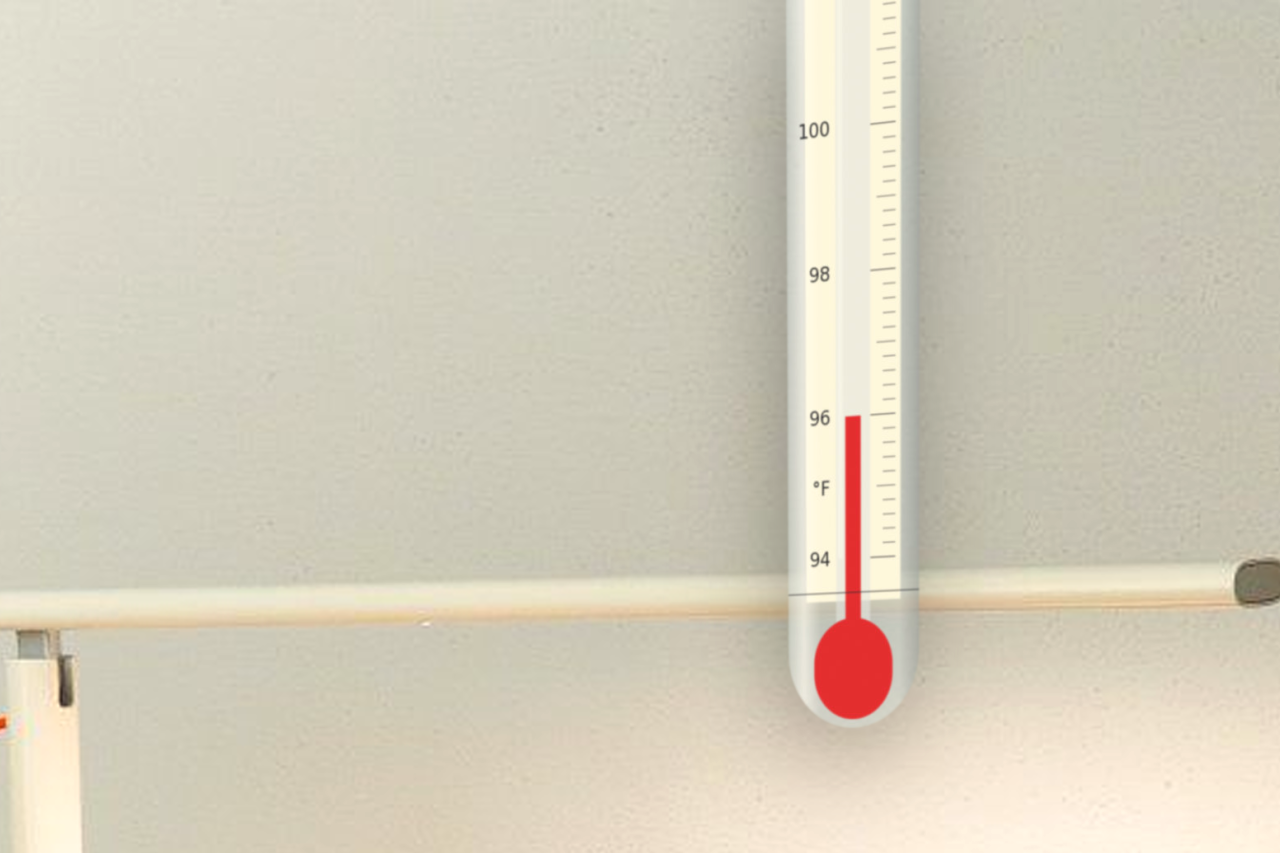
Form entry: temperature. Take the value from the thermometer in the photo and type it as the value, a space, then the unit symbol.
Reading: 96 °F
